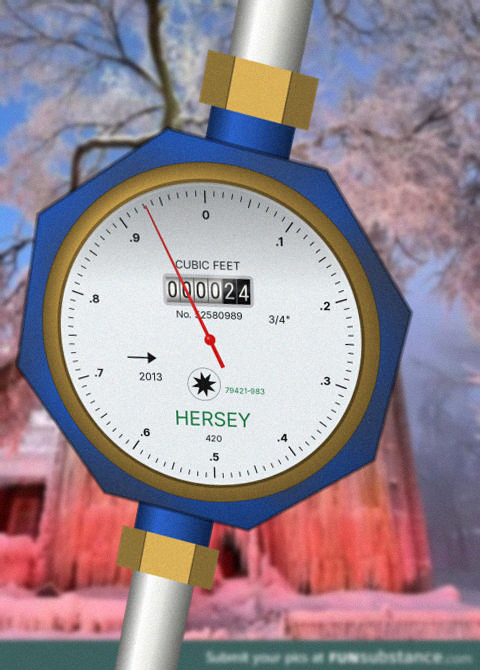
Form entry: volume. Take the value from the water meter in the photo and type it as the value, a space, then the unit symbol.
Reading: 23.93 ft³
